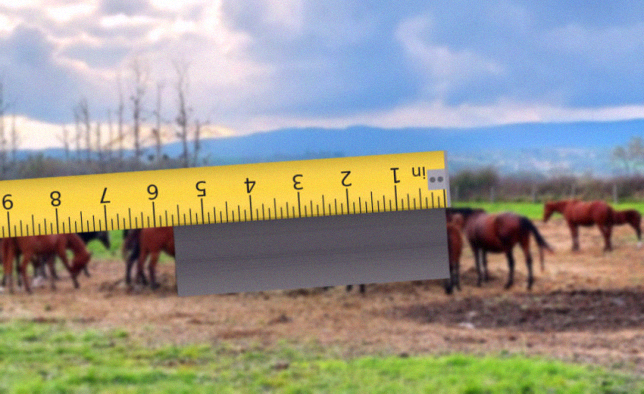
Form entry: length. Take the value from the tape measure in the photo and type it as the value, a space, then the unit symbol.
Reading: 5.625 in
